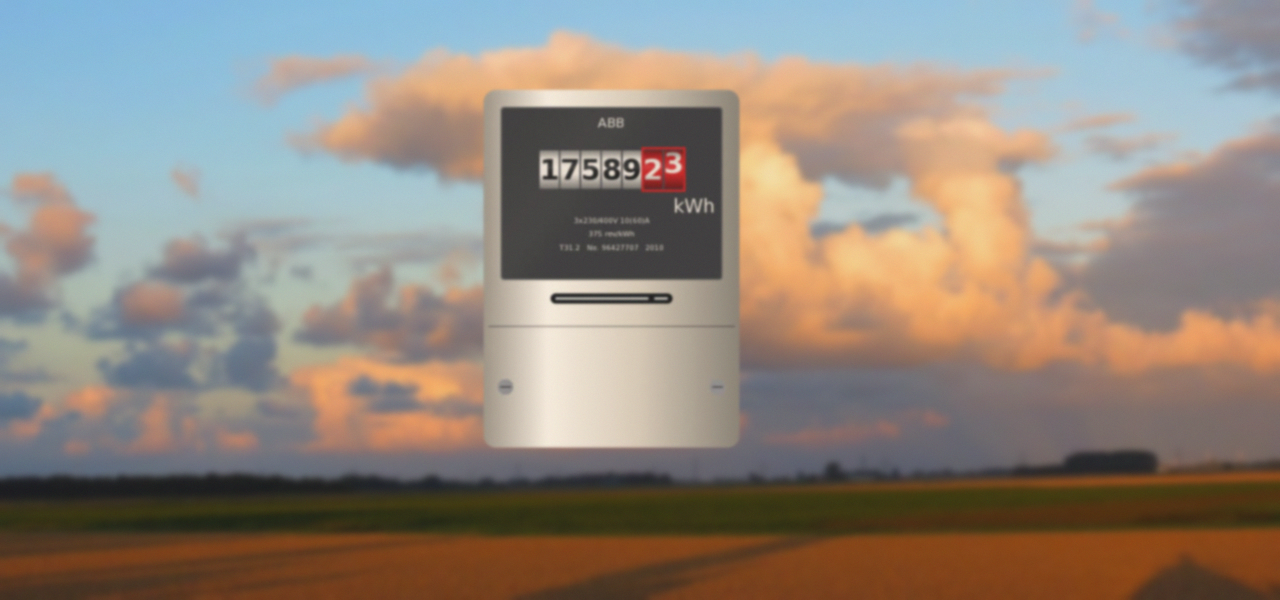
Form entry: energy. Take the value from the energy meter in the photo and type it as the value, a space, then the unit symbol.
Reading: 17589.23 kWh
